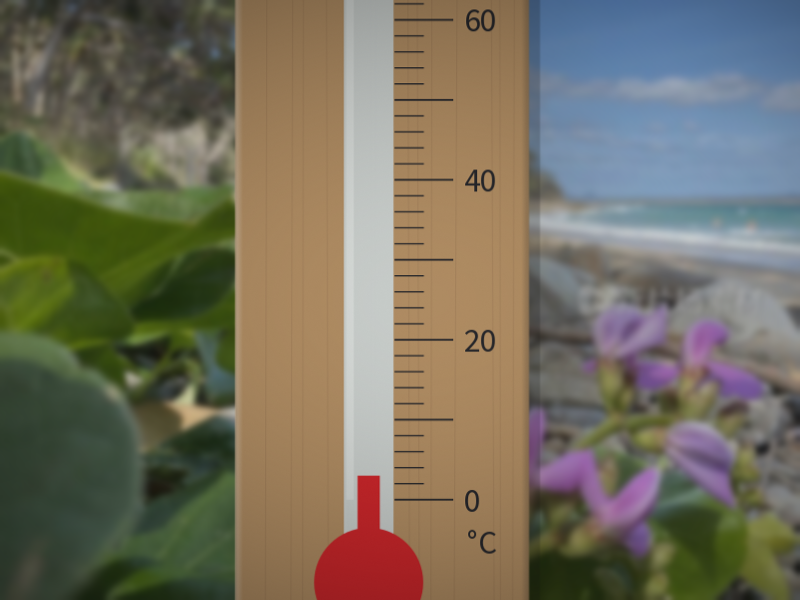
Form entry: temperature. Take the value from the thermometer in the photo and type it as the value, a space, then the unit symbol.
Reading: 3 °C
